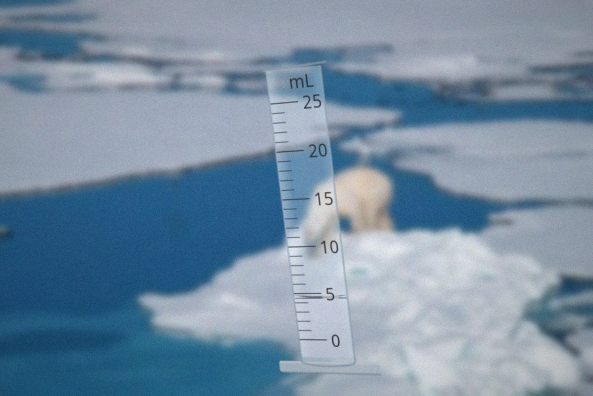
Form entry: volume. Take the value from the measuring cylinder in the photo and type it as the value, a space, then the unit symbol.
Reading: 4.5 mL
